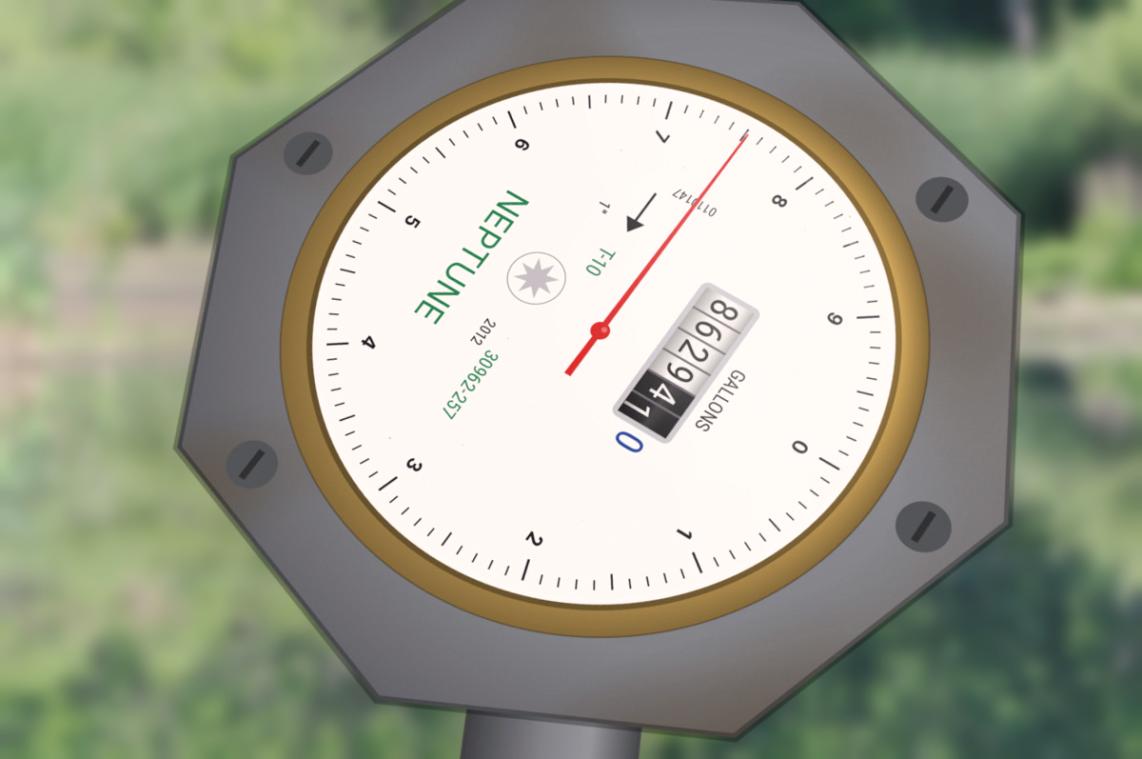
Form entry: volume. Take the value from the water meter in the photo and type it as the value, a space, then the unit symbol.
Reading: 8629407.5 gal
